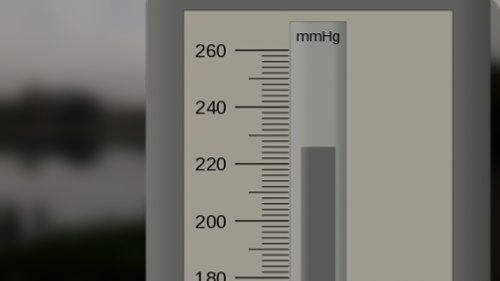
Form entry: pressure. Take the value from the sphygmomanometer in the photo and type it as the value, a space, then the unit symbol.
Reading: 226 mmHg
